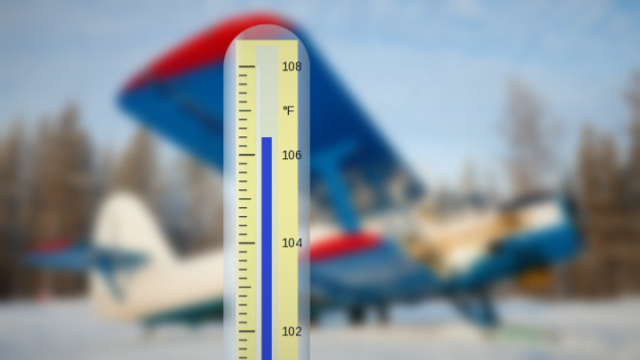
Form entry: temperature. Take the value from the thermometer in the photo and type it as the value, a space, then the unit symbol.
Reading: 106.4 °F
